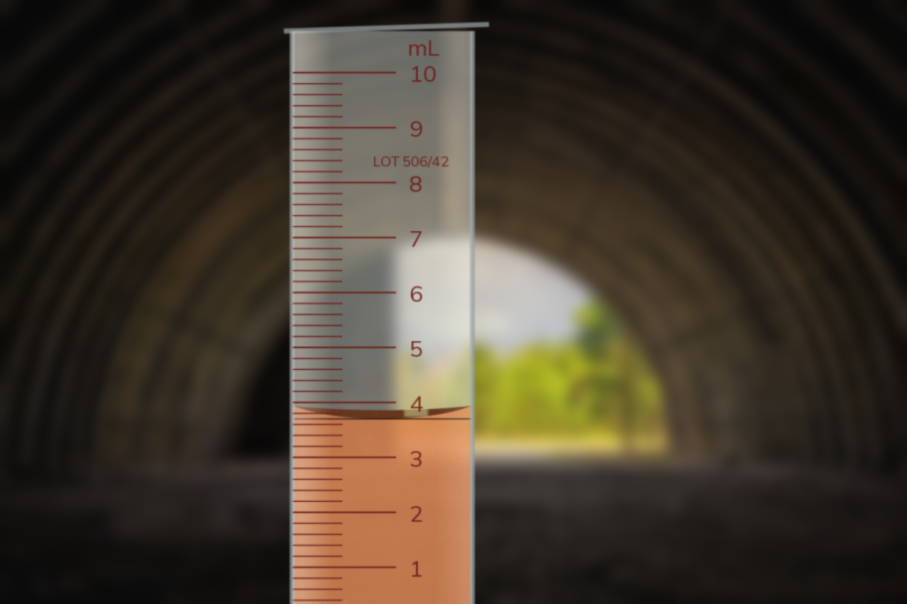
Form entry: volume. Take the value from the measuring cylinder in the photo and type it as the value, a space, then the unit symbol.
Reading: 3.7 mL
